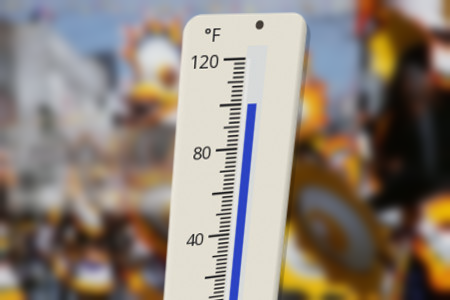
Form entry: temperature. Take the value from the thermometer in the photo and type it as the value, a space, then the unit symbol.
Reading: 100 °F
